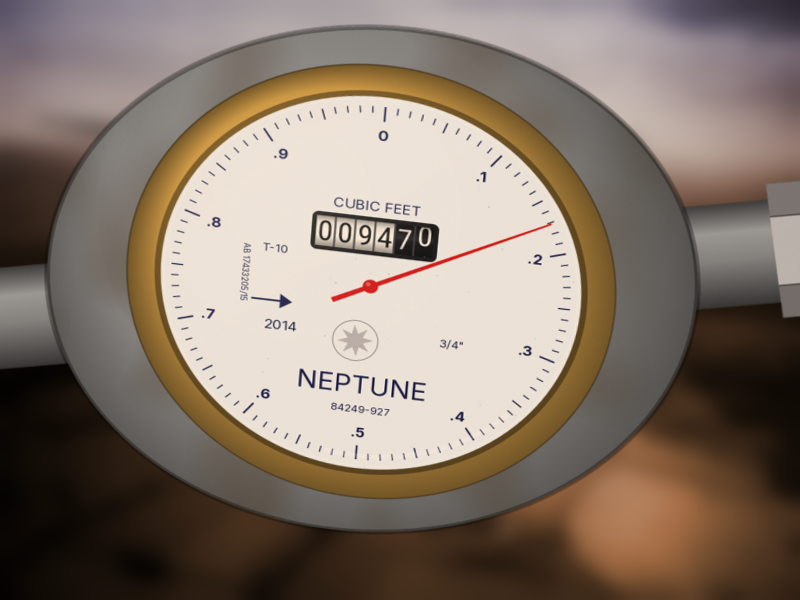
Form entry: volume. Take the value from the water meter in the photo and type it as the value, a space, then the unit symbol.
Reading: 9470.17 ft³
